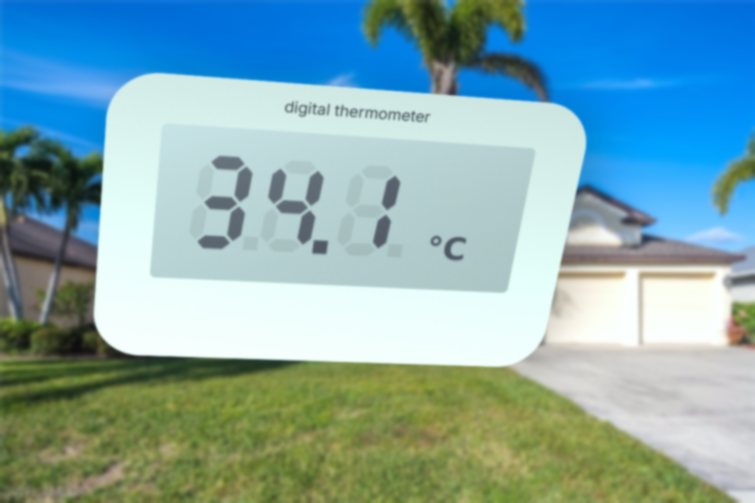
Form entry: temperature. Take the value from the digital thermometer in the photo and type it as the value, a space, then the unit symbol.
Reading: 34.1 °C
